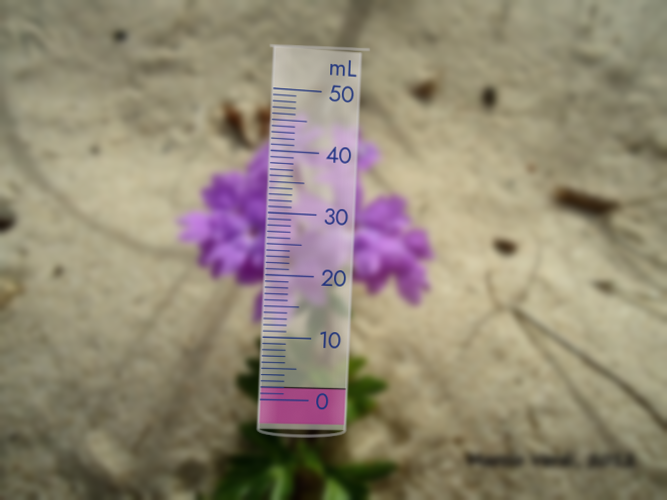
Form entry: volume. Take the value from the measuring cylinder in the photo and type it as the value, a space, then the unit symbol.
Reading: 2 mL
